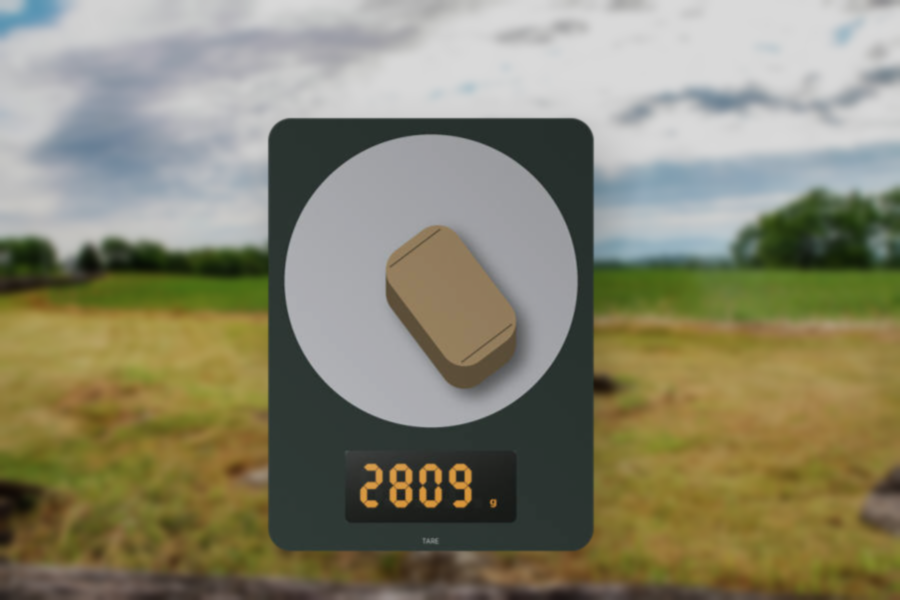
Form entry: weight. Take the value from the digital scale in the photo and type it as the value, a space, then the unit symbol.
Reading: 2809 g
